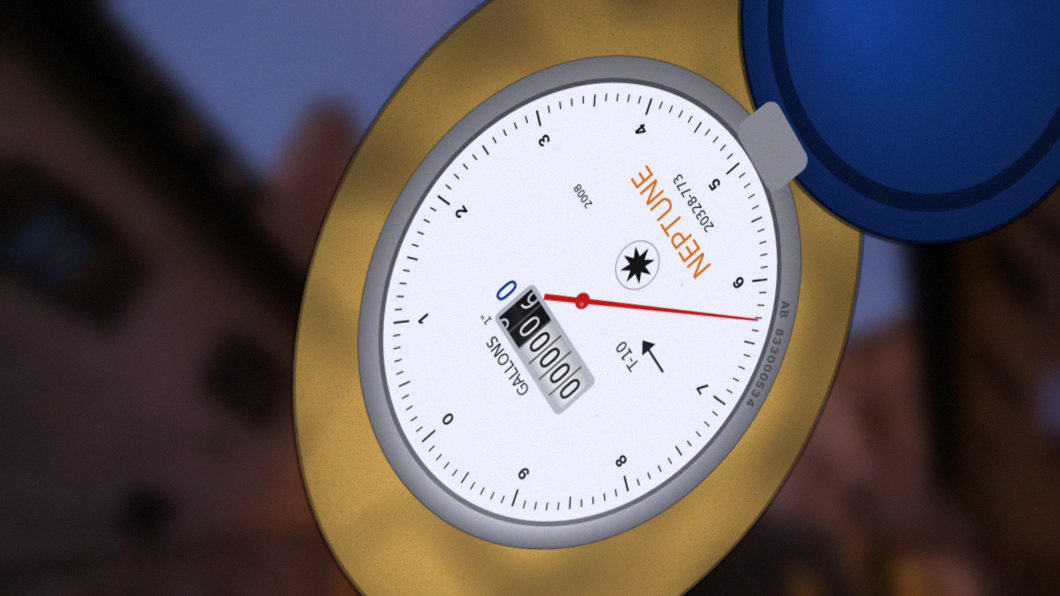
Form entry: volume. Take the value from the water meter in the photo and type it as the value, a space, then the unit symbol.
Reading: 56.3 gal
